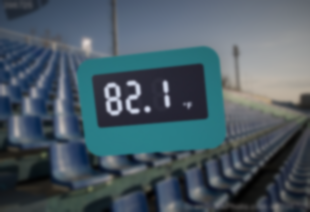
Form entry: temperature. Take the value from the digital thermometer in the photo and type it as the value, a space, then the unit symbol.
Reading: 82.1 °F
